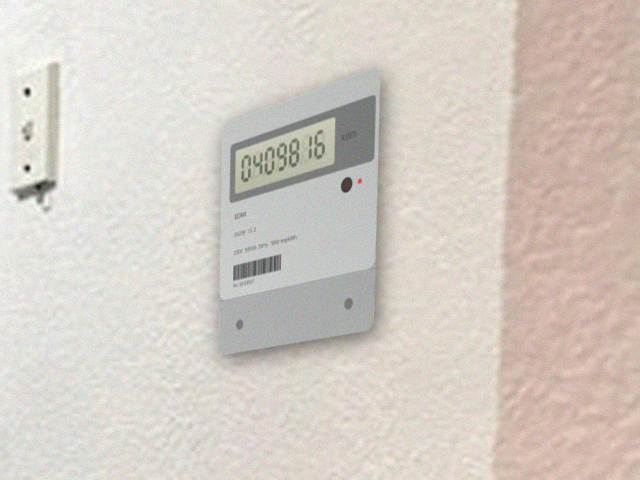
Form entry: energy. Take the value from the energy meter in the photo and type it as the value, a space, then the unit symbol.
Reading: 409816 kWh
